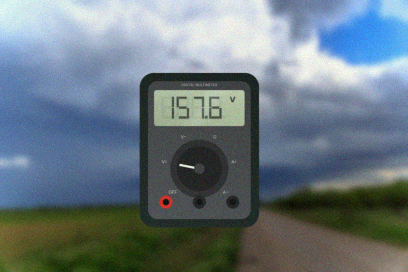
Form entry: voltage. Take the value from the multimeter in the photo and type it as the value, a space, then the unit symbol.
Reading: 157.6 V
